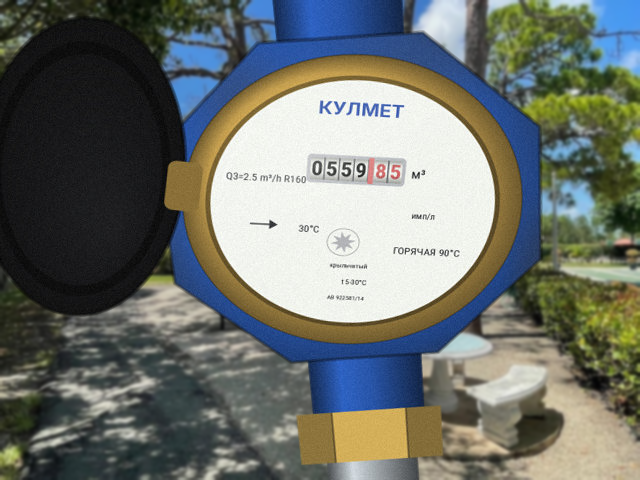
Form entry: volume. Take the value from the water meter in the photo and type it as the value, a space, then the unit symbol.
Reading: 559.85 m³
